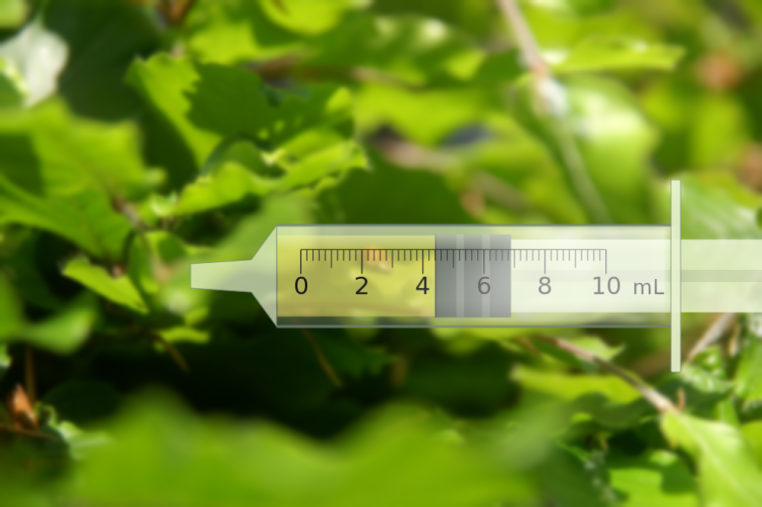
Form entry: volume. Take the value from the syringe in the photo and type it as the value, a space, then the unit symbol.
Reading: 4.4 mL
